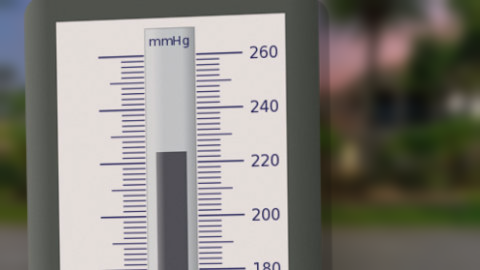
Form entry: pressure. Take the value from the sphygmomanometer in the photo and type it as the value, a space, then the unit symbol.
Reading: 224 mmHg
